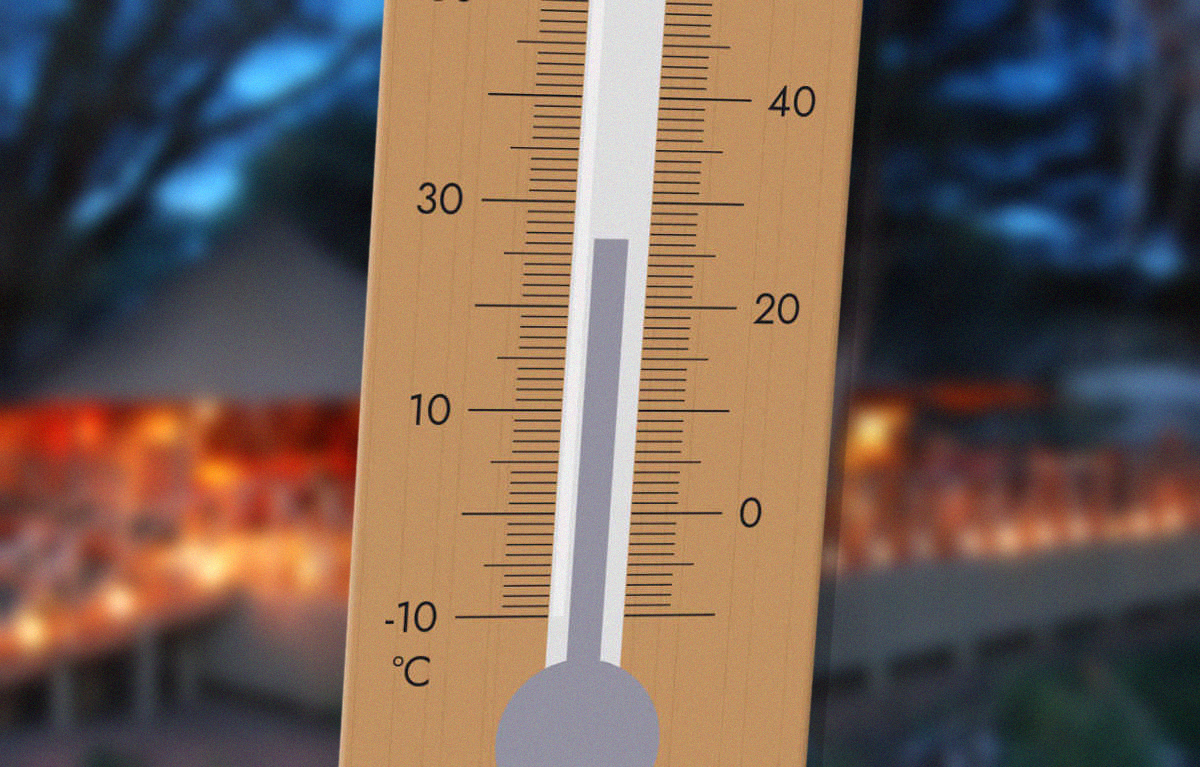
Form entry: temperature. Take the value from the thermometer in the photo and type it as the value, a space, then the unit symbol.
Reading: 26.5 °C
